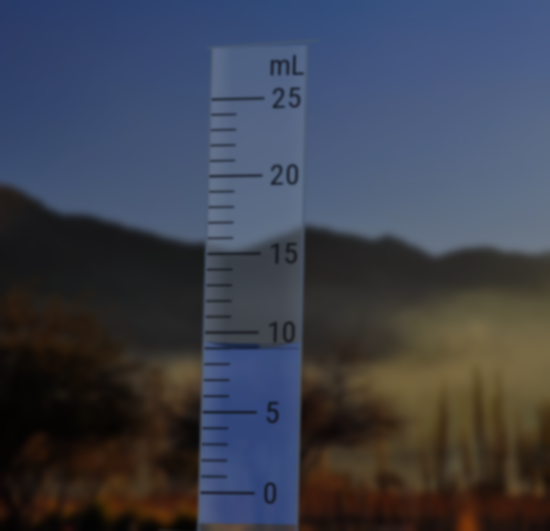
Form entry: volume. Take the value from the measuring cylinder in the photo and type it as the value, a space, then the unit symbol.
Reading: 9 mL
